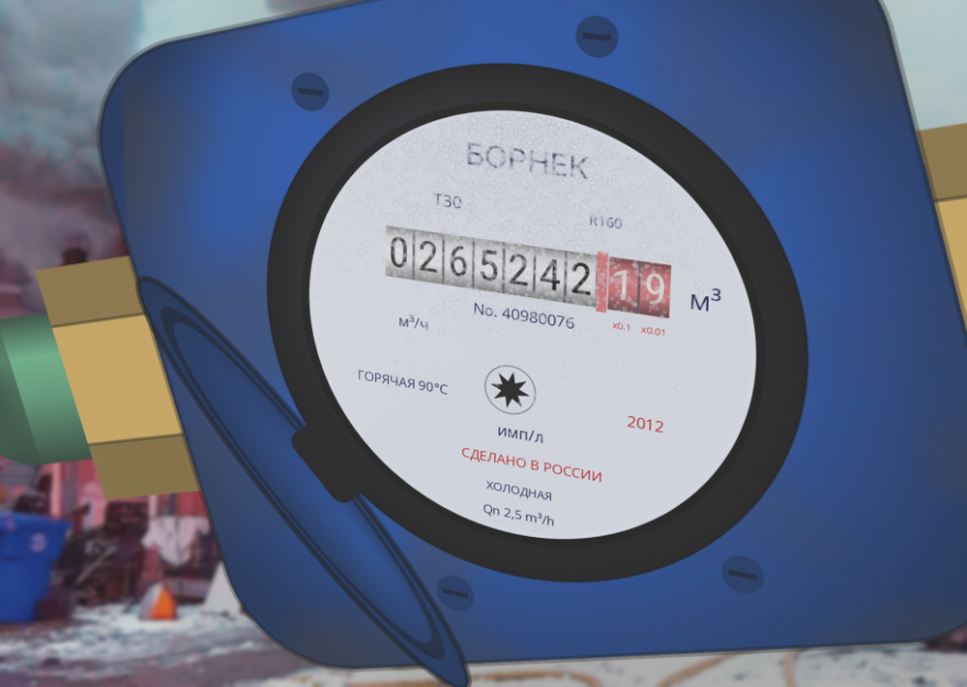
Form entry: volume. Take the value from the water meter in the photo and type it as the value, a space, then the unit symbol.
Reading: 265242.19 m³
